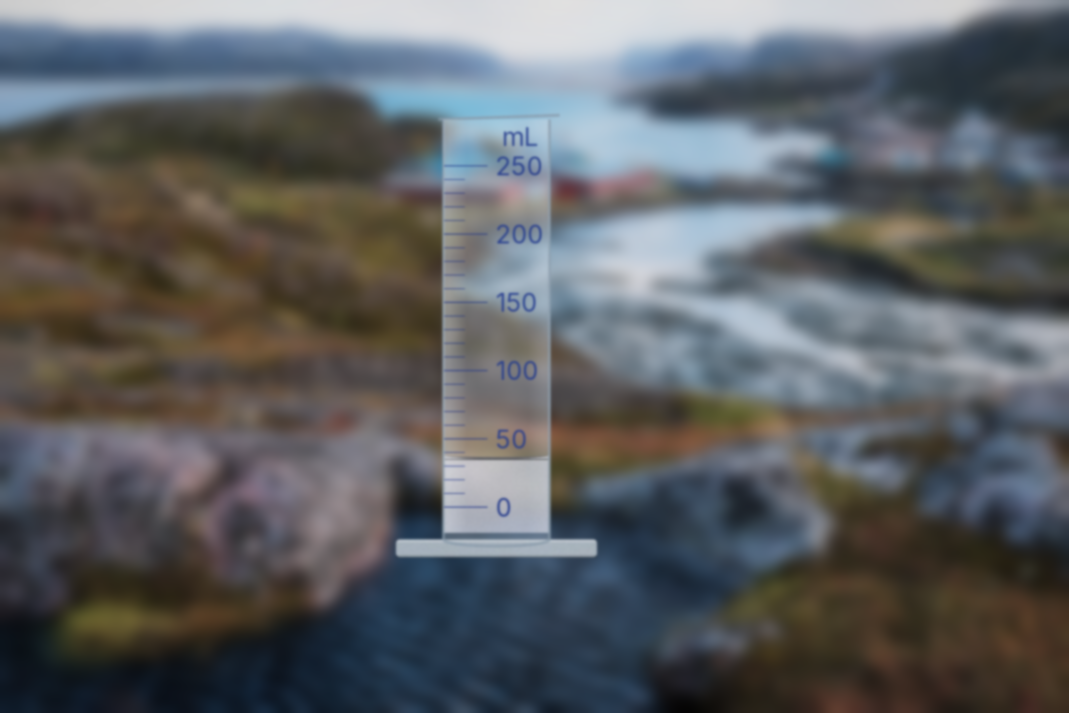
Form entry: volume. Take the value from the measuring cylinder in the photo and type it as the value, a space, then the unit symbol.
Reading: 35 mL
